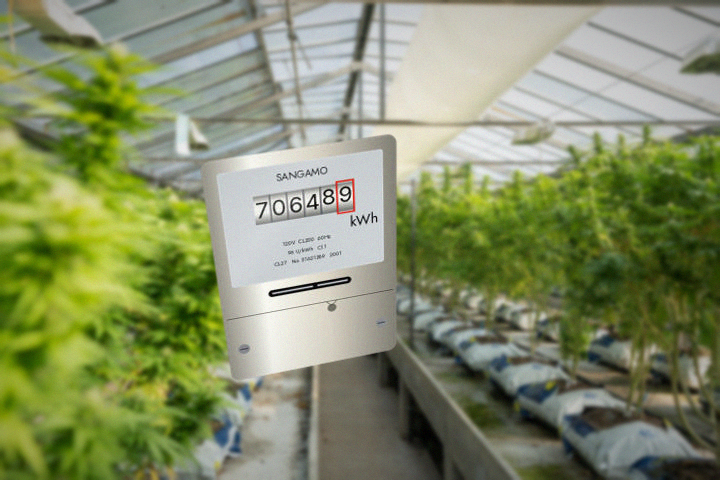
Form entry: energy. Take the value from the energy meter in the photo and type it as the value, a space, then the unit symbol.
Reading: 70648.9 kWh
